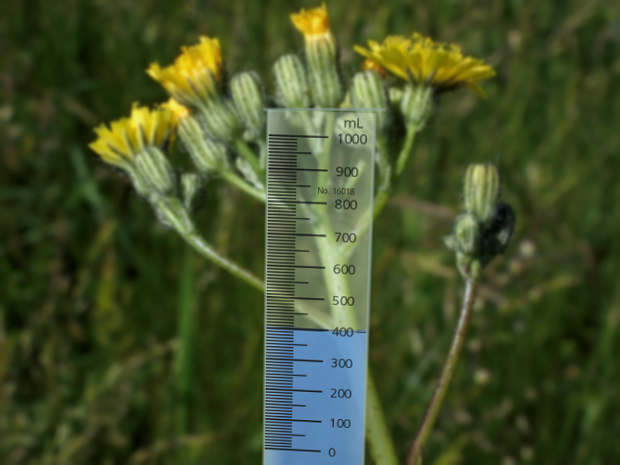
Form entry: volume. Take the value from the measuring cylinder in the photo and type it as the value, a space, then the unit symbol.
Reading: 400 mL
